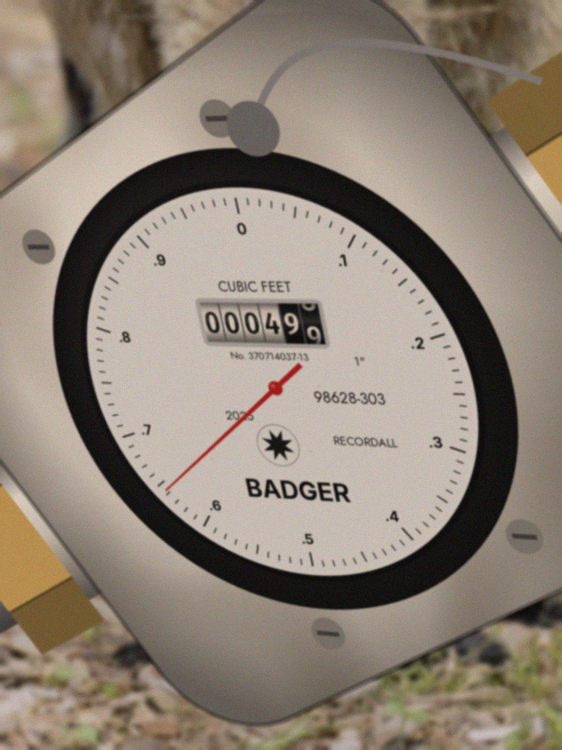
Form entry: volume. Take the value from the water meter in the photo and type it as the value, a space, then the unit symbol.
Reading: 498.64 ft³
